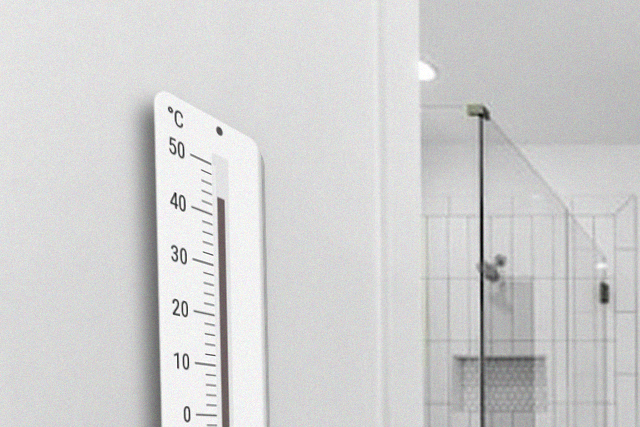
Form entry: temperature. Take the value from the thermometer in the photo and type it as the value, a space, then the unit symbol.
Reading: 44 °C
